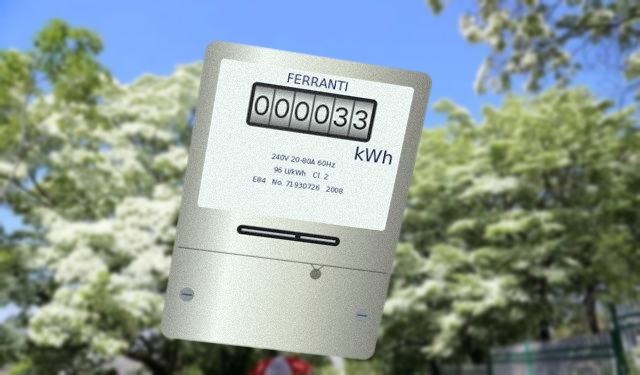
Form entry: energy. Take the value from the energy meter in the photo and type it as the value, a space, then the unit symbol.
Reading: 33 kWh
